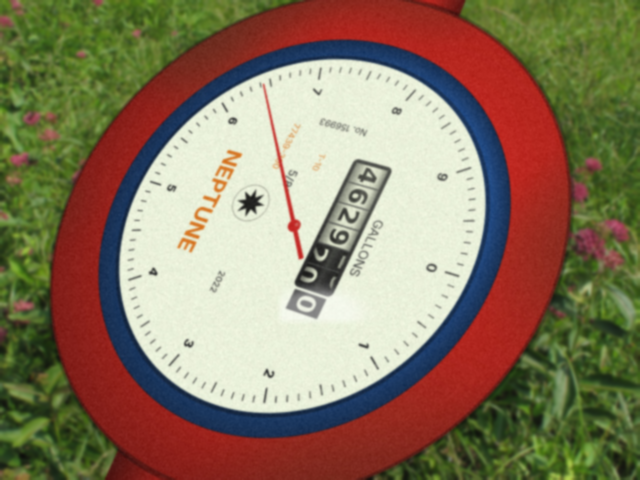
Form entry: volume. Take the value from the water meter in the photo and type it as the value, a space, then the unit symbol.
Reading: 4629196.4 gal
